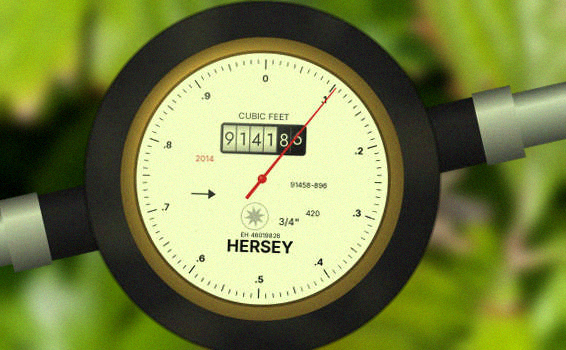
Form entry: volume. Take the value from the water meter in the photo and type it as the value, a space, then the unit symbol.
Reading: 914186.10 ft³
